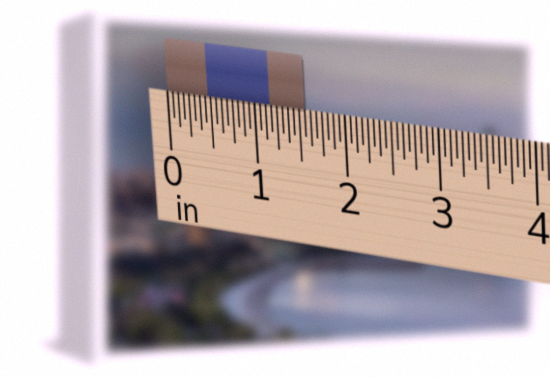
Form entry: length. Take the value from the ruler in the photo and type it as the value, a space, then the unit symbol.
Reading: 1.5625 in
